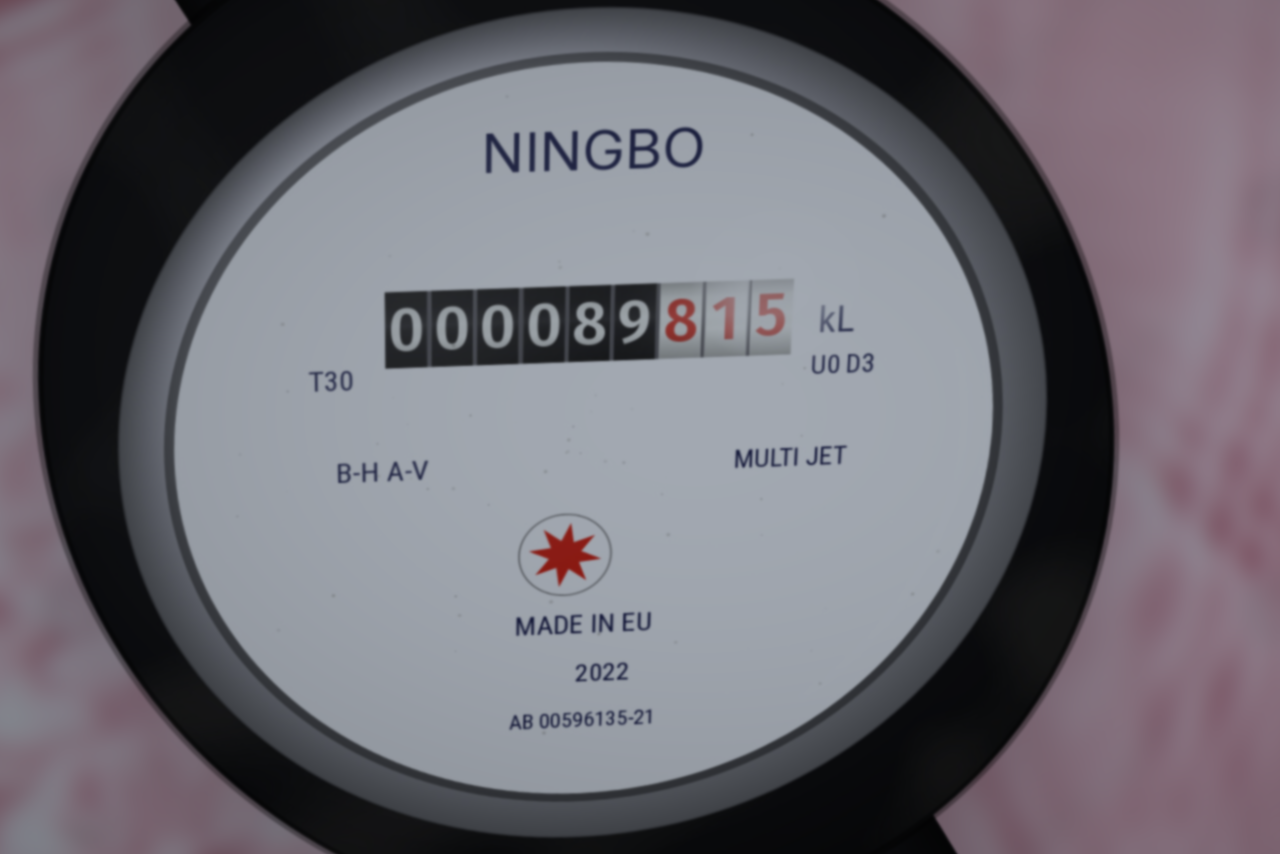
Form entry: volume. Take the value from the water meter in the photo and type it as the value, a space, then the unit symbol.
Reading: 89.815 kL
